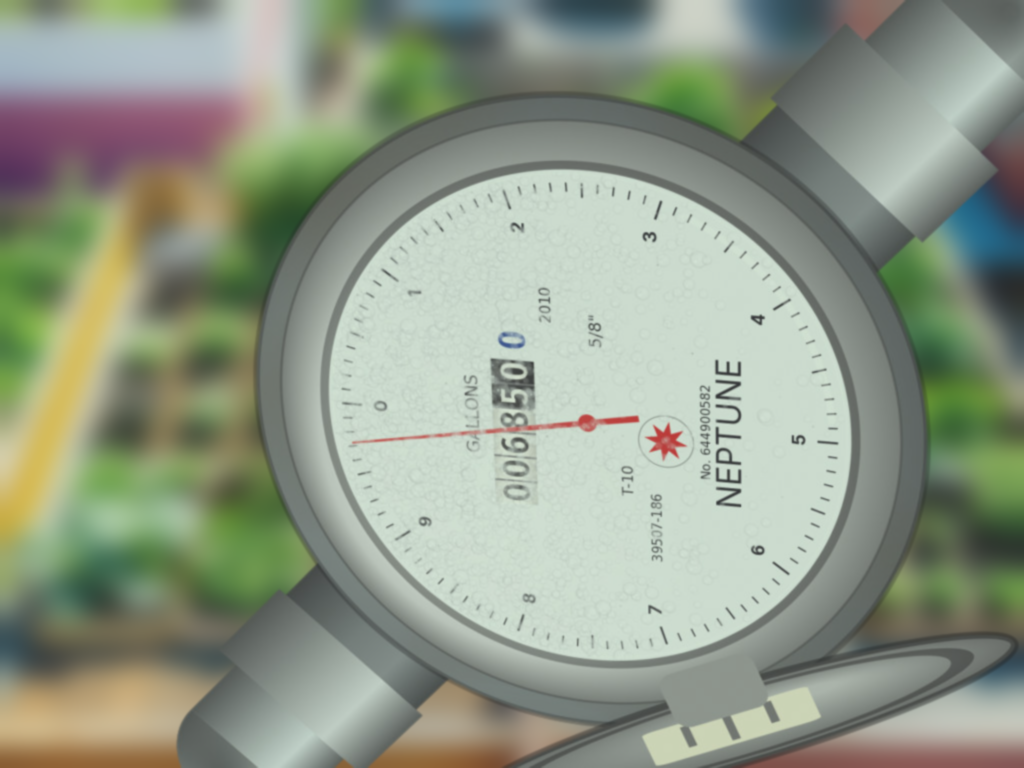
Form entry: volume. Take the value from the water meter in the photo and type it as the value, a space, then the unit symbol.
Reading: 68499.7 gal
